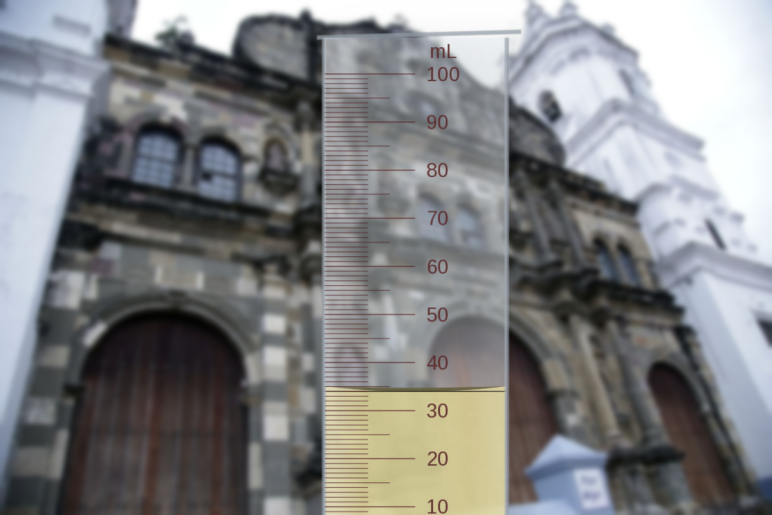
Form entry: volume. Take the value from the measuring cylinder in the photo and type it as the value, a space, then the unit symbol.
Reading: 34 mL
